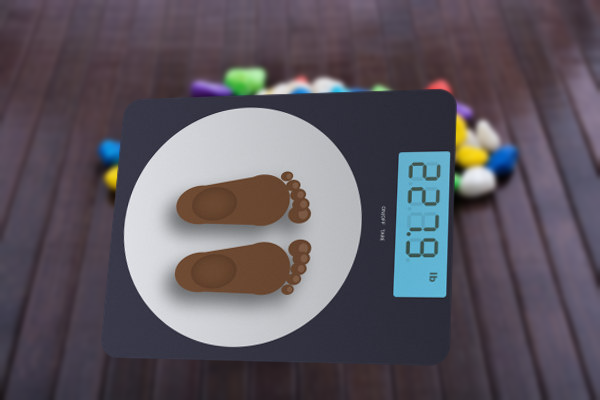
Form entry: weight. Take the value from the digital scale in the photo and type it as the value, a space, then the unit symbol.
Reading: 227.9 lb
